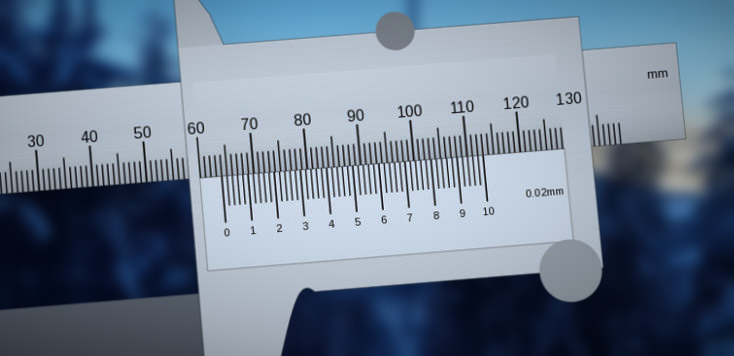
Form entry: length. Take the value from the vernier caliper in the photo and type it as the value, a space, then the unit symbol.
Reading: 64.0 mm
